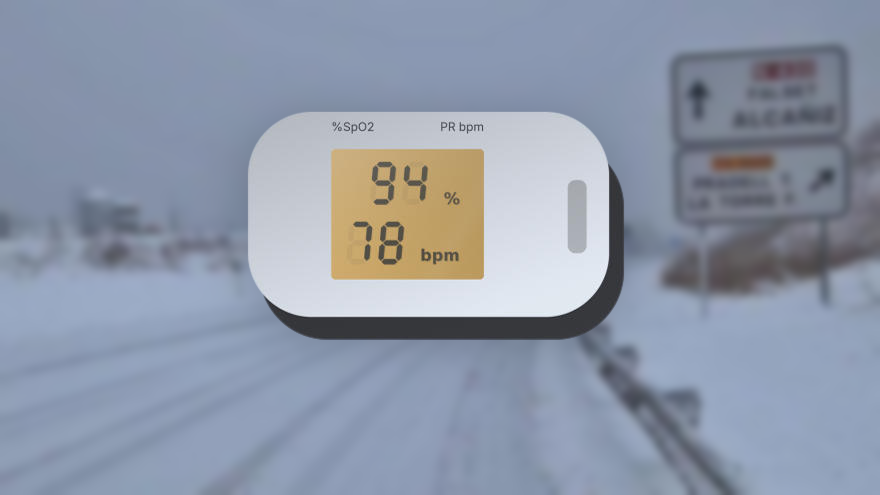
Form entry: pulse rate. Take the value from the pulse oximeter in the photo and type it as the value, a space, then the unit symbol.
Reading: 78 bpm
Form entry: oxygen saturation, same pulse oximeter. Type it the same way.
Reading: 94 %
